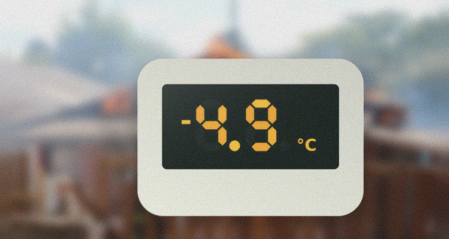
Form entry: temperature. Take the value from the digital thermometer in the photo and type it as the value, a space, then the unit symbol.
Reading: -4.9 °C
